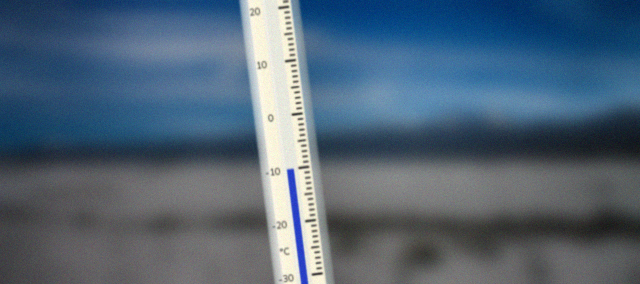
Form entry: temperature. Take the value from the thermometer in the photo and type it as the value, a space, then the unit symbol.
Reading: -10 °C
